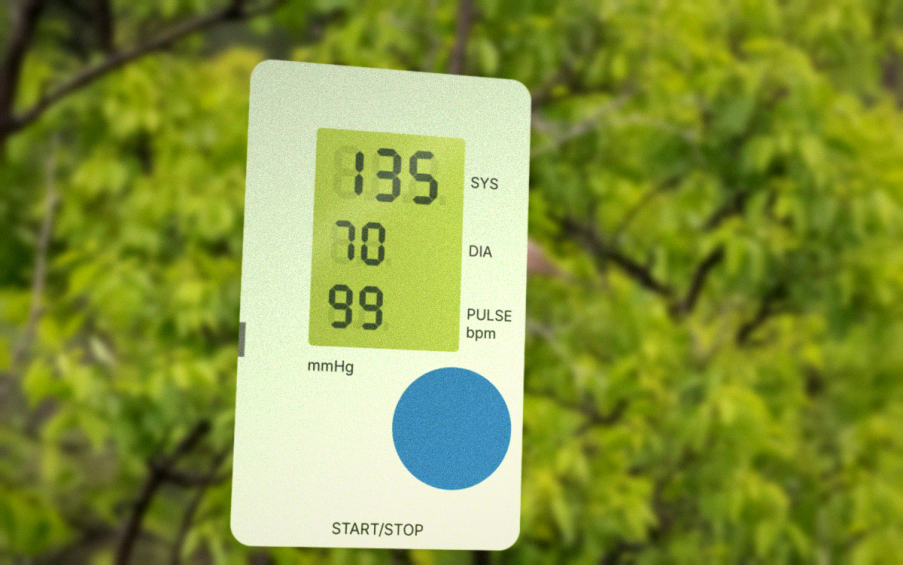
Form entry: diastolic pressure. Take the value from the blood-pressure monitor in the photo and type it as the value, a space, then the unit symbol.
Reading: 70 mmHg
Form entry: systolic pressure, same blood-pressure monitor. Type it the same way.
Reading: 135 mmHg
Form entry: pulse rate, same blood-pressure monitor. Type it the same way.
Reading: 99 bpm
